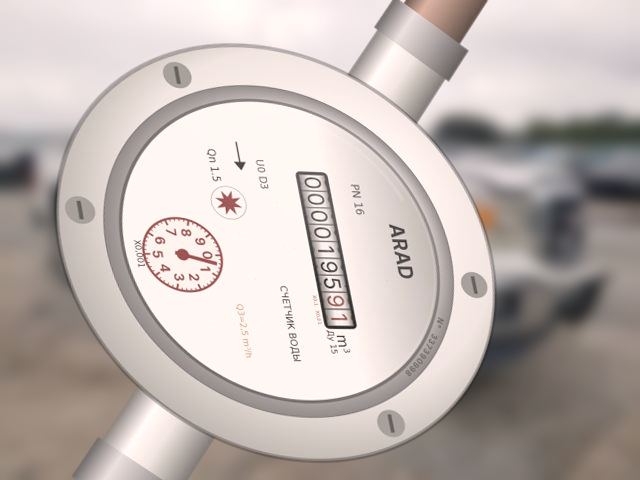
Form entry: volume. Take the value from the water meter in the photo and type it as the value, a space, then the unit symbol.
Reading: 195.910 m³
